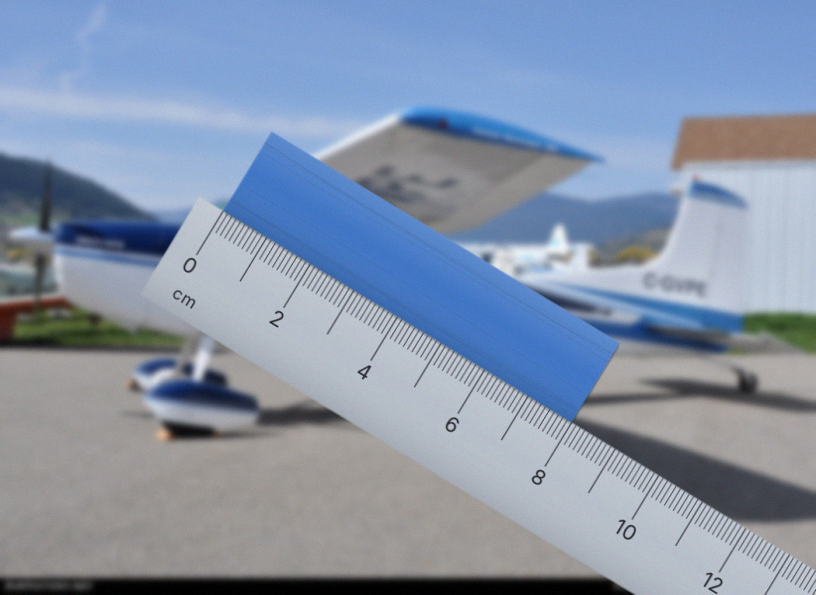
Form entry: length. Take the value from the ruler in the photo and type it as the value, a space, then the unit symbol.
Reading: 8 cm
